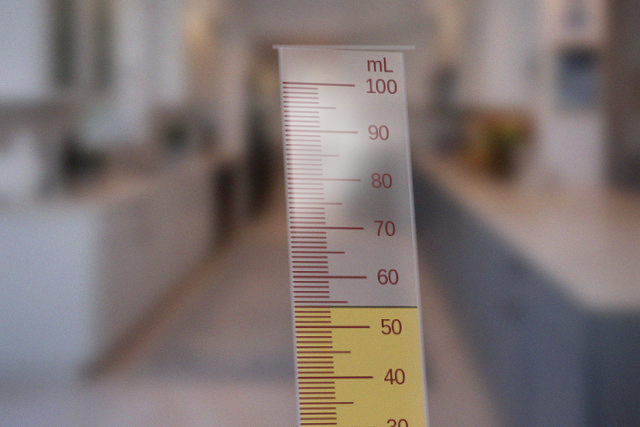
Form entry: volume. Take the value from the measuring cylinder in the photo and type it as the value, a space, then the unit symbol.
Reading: 54 mL
